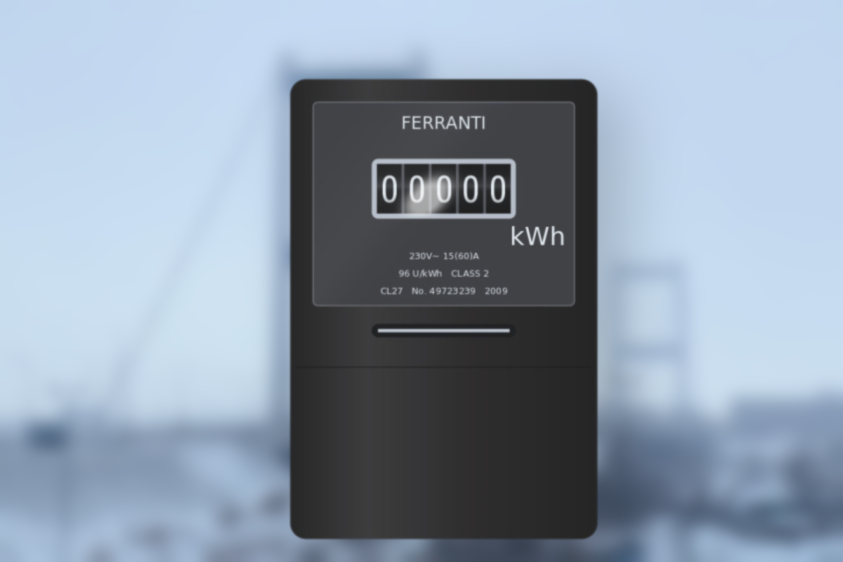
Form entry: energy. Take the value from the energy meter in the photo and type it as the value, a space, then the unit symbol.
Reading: 0 kWh
